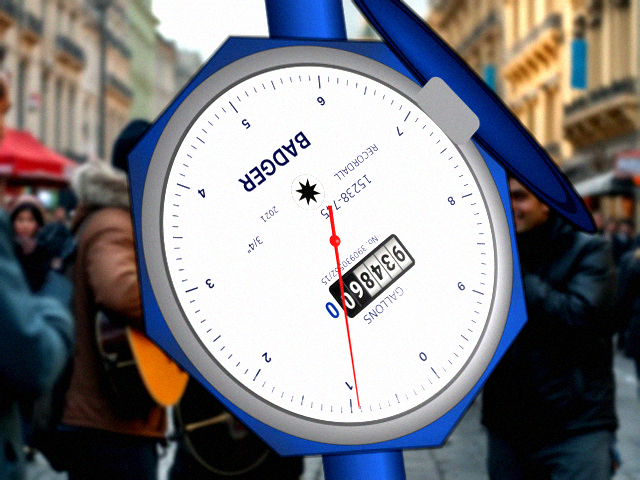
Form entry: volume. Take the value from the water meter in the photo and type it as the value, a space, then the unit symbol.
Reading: 9348600.9 gal
